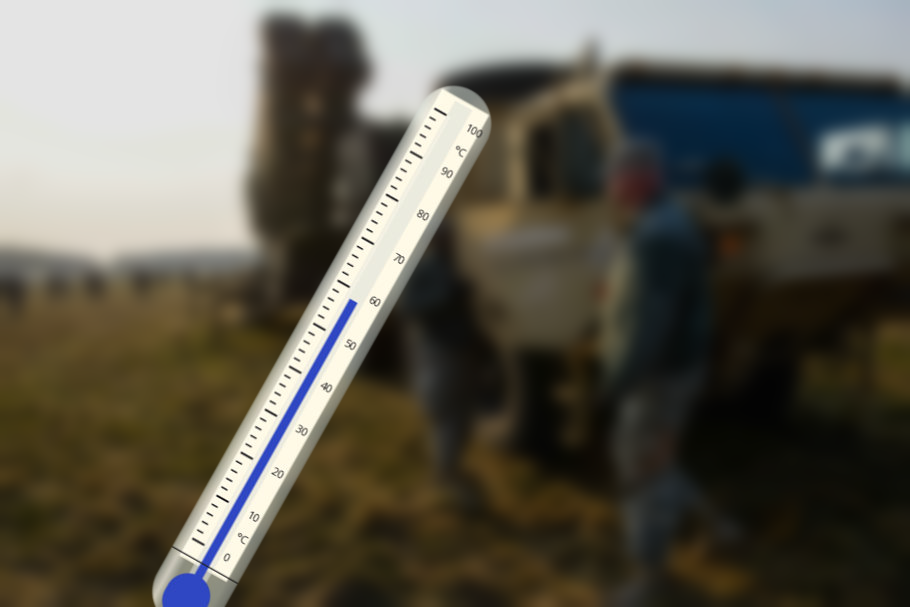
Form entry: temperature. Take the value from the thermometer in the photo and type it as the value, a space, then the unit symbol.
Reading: 58 °C
